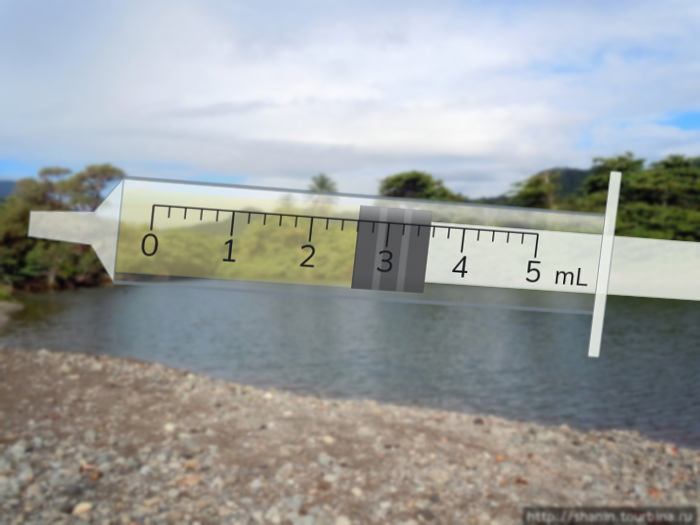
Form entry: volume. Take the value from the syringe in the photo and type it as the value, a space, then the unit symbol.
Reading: 2.6 mL
